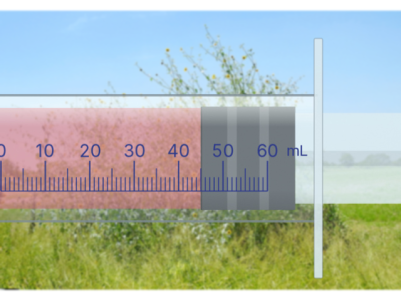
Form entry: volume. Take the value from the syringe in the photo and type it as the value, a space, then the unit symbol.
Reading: 45 mL
